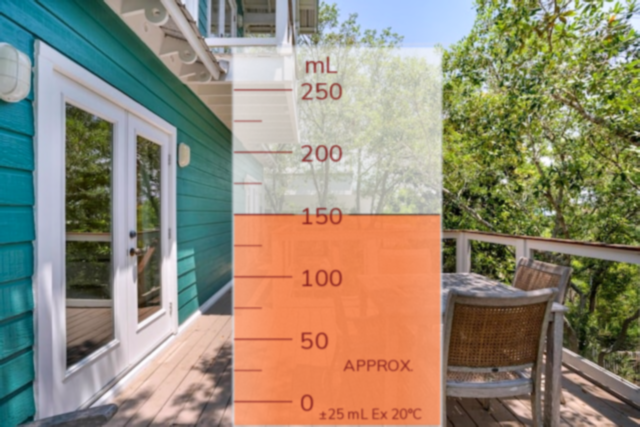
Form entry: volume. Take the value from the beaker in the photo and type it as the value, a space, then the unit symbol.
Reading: 150 mL
